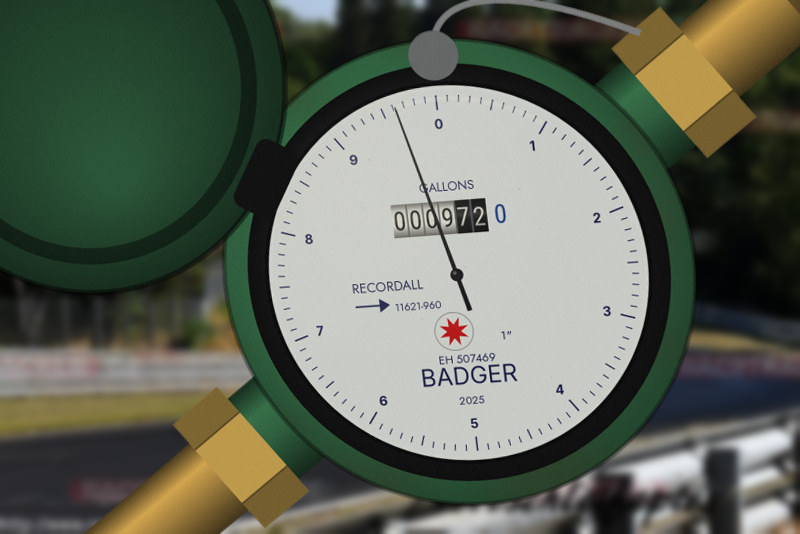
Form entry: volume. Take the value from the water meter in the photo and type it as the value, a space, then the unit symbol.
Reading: 9719.6 gal
